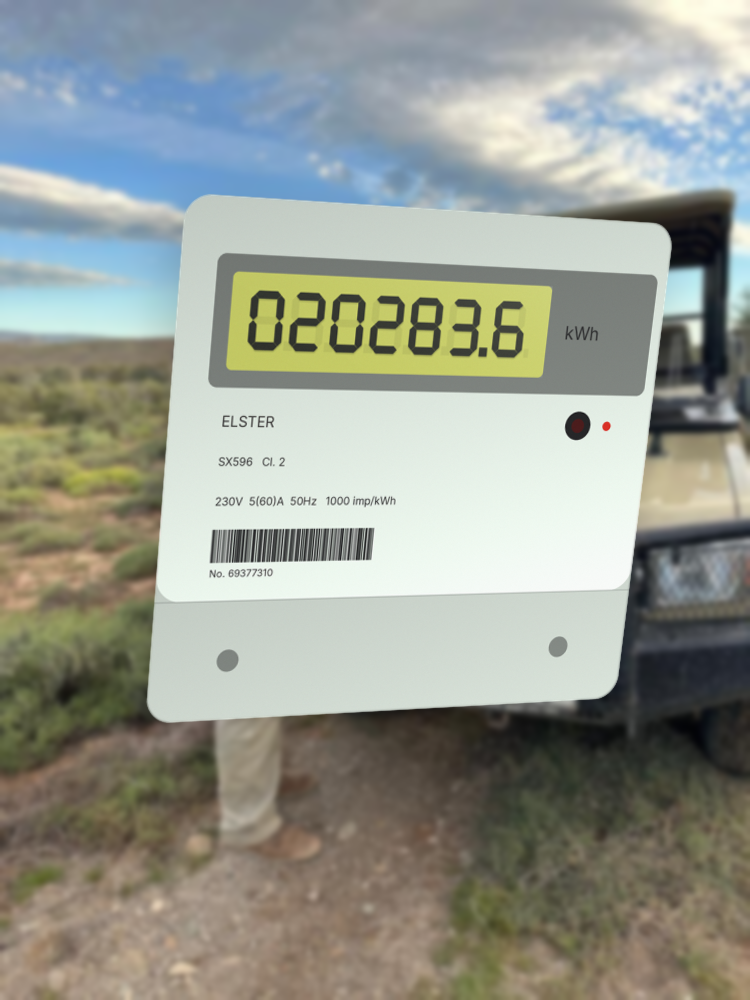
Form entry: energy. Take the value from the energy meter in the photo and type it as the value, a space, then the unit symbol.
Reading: 20283.6 kWh
